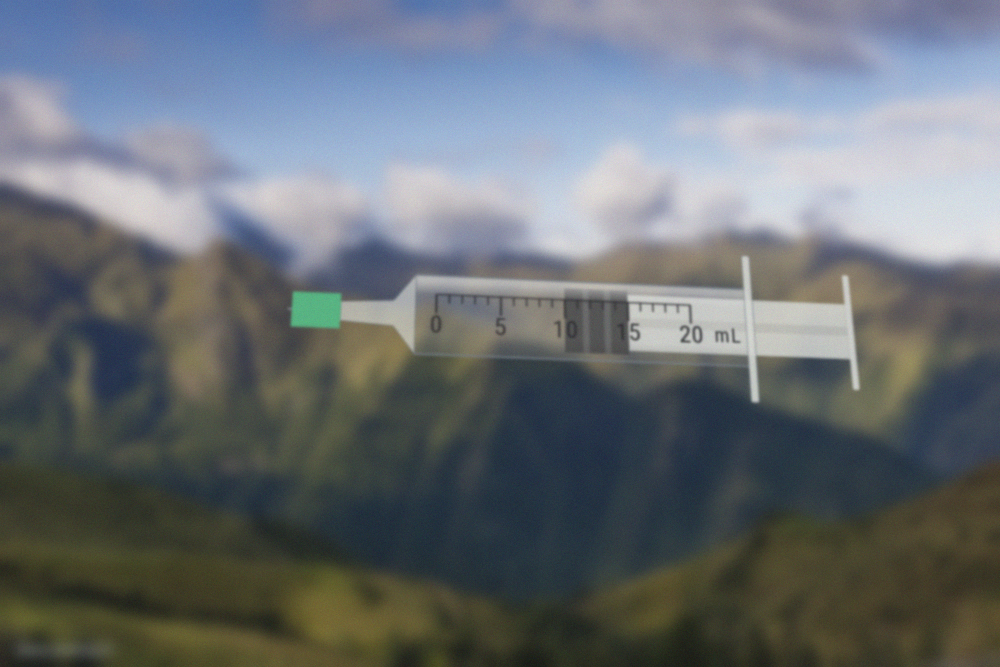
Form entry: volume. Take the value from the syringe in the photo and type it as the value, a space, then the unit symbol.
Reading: 10 mL
